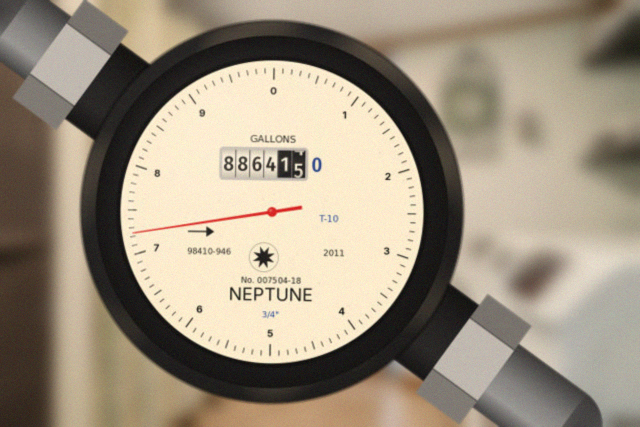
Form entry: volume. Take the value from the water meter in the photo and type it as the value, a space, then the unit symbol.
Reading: 8864147.2 gal
